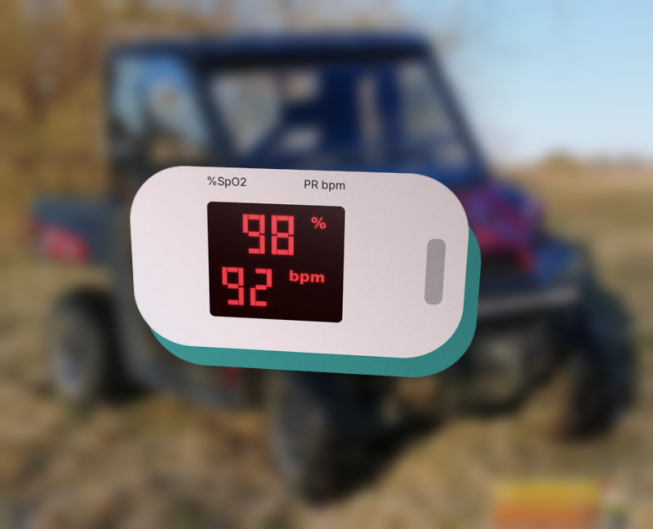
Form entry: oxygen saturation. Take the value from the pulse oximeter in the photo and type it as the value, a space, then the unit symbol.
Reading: 98 %
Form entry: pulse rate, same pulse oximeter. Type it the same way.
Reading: 92 bpm
